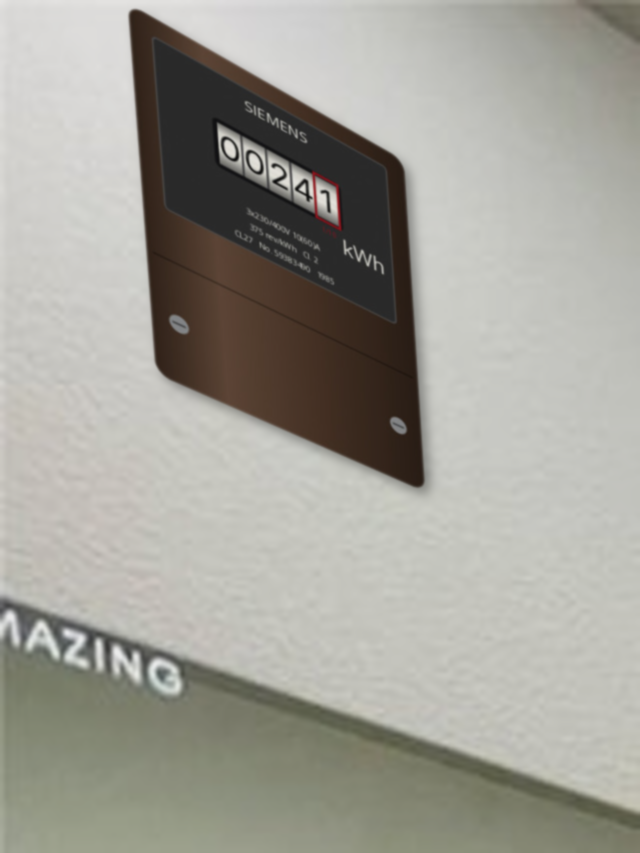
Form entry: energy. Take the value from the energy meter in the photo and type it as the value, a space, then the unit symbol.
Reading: 24.1 kWh
